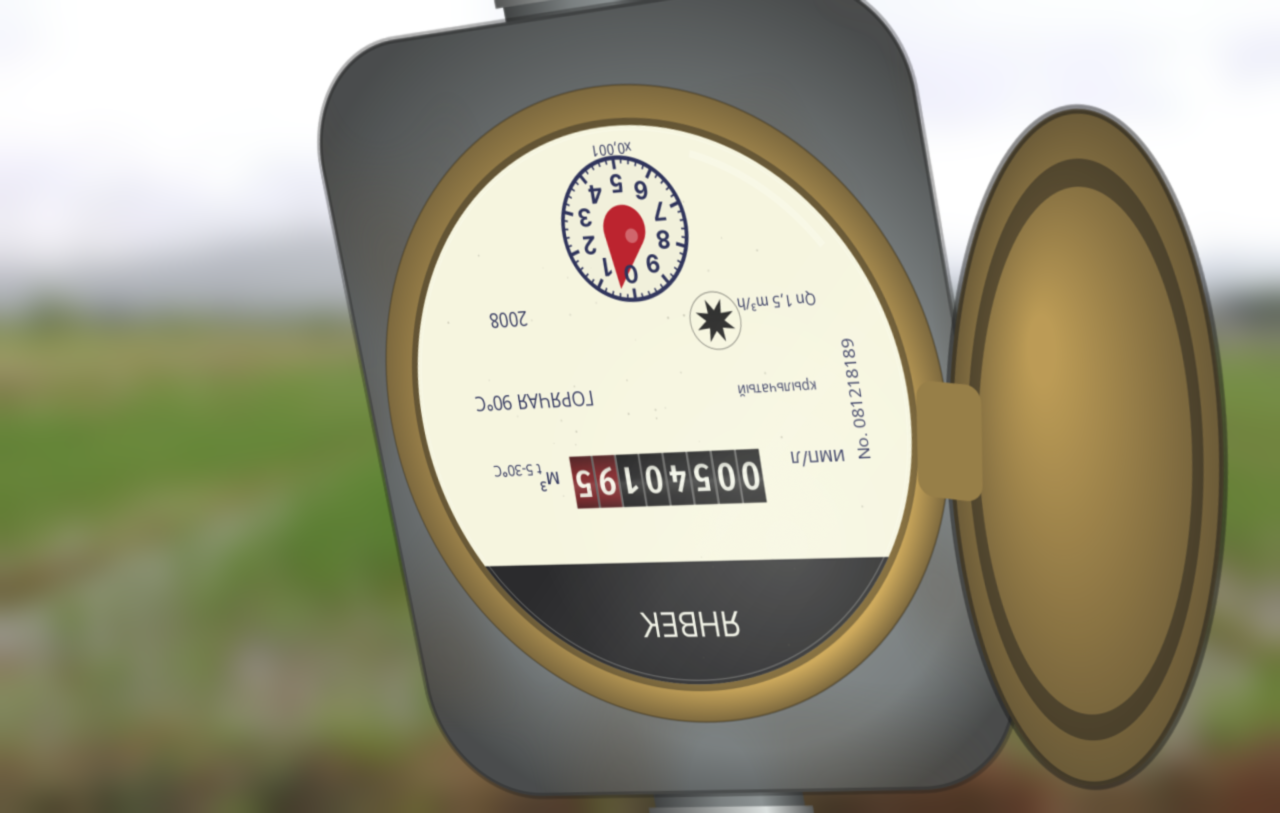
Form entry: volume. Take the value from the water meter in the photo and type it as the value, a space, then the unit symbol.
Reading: 5401.950 m³
